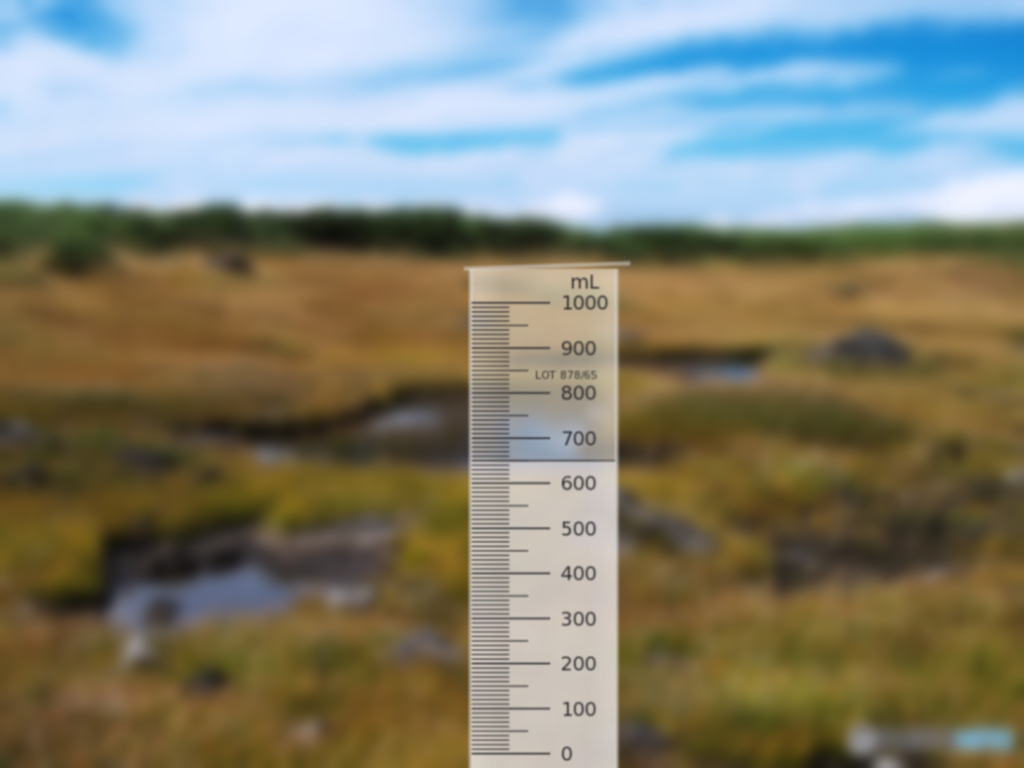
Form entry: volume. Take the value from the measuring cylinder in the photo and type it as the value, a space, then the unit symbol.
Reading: 650 mL
